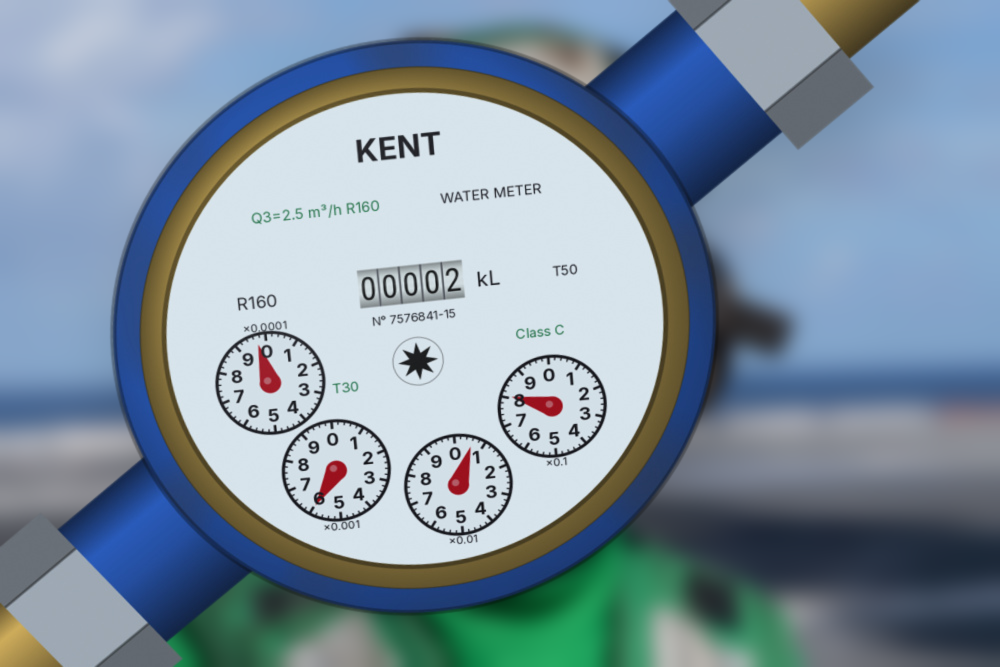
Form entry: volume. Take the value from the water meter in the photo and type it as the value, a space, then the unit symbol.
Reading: 2.8059 kL
